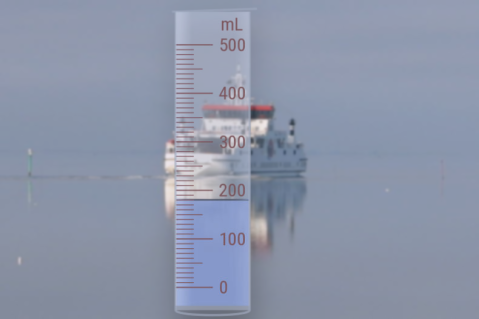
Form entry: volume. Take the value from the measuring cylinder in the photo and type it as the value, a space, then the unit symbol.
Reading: 180 mL
